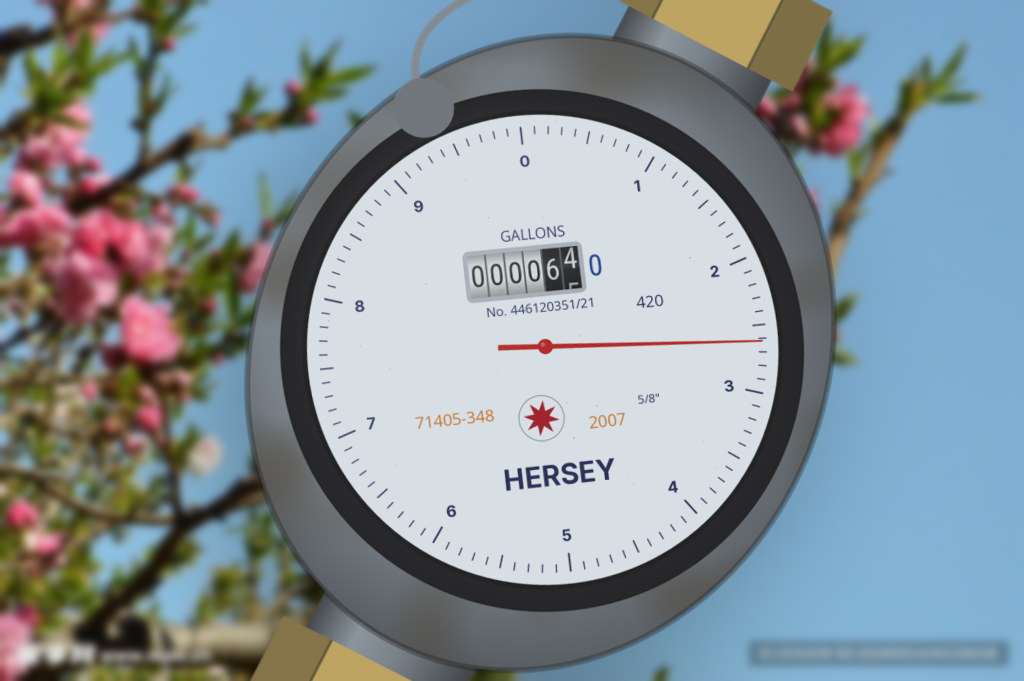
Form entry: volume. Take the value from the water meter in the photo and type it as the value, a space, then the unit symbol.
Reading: 642.6 gal
